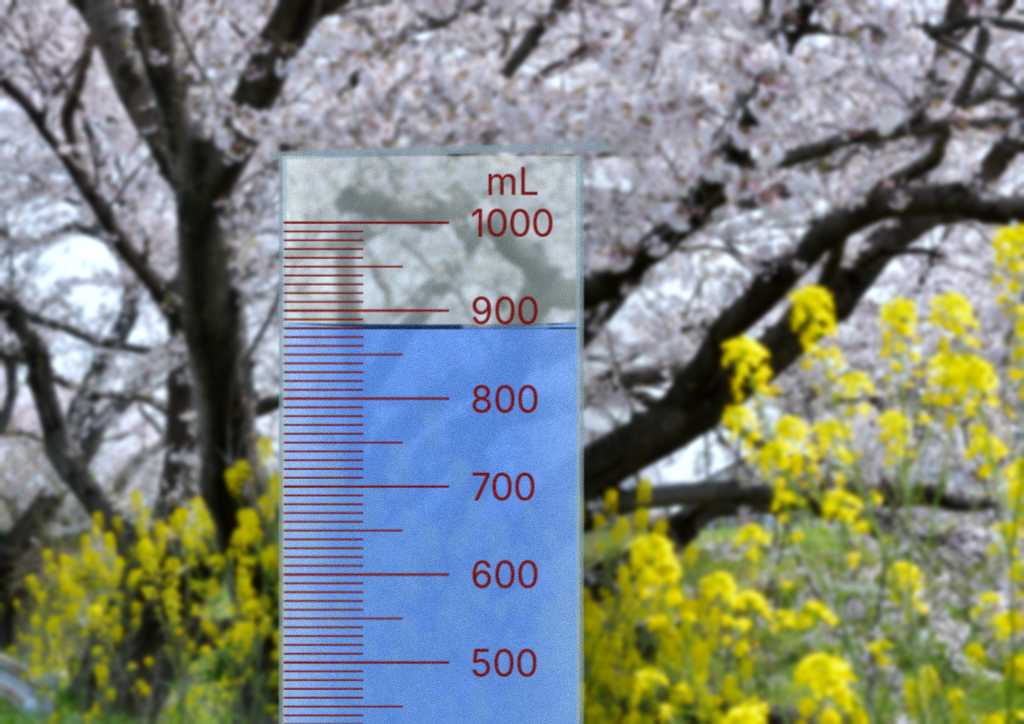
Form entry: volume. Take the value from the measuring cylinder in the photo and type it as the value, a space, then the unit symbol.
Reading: 880 mL
